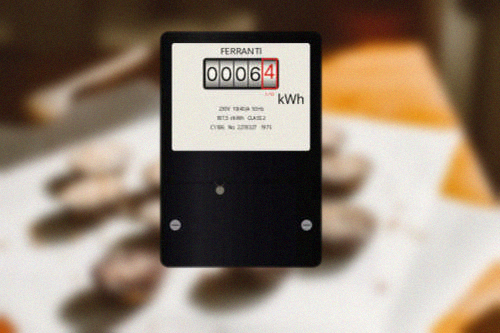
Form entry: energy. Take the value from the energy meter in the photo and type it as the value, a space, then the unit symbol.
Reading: 6.4 kWh
